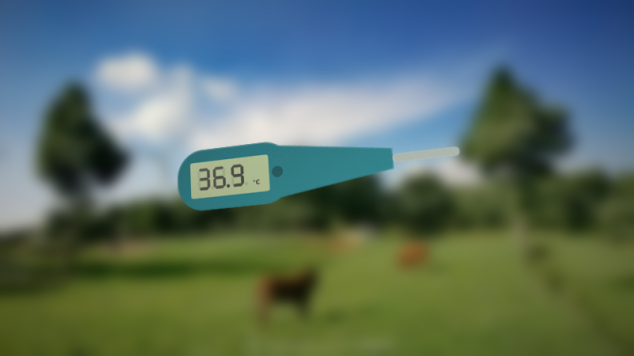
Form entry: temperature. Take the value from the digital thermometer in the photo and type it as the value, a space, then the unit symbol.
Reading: 36.9 °C
